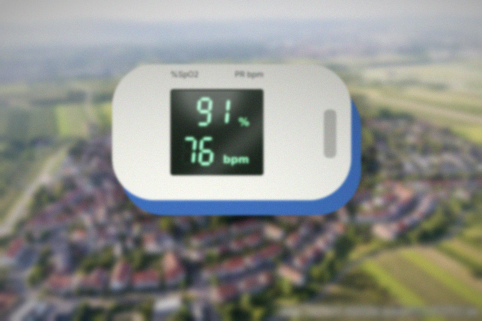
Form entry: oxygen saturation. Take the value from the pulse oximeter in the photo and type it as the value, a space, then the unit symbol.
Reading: 91 %
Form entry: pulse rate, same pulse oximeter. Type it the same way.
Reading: 76 bpm
